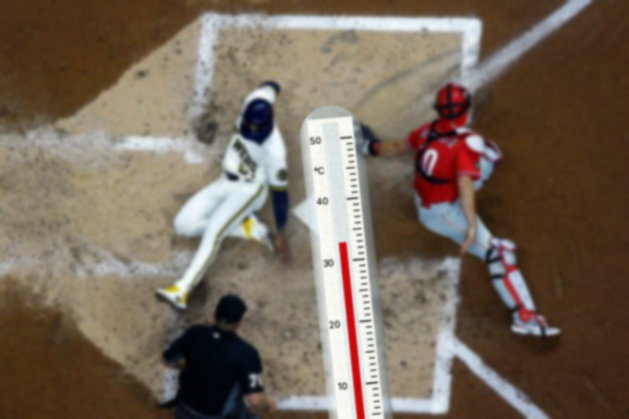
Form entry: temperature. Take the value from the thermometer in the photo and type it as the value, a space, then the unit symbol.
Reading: 33 °C
